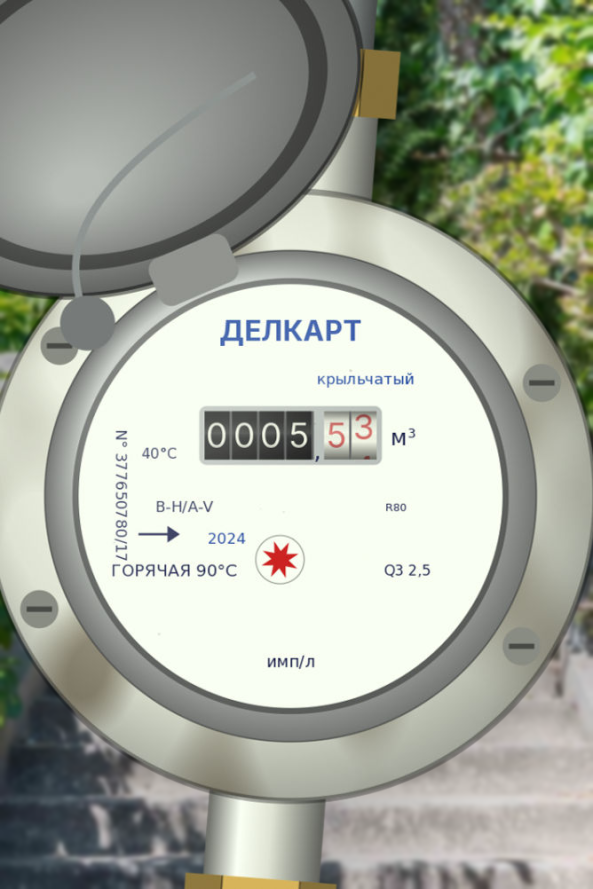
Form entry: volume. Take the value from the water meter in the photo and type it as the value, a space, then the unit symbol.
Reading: 5.53 m³
